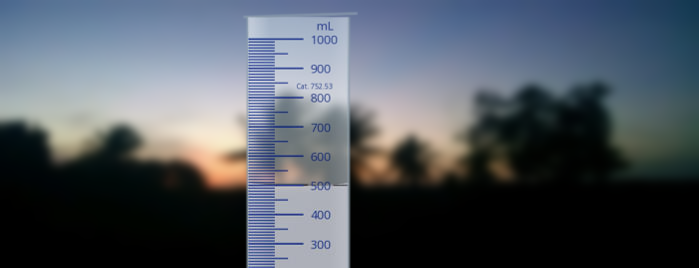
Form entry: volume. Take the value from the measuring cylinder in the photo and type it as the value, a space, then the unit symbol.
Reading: 500 mL
